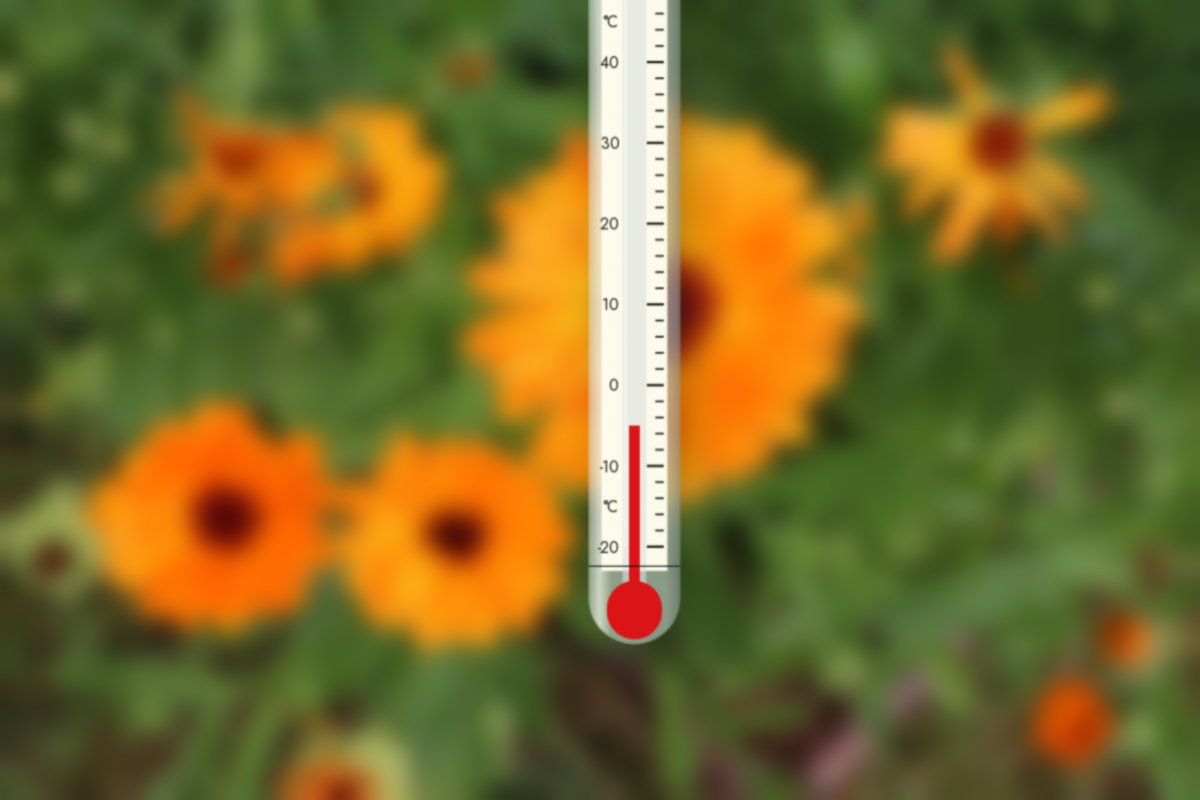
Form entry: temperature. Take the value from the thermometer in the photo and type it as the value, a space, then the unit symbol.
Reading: -5 °C
